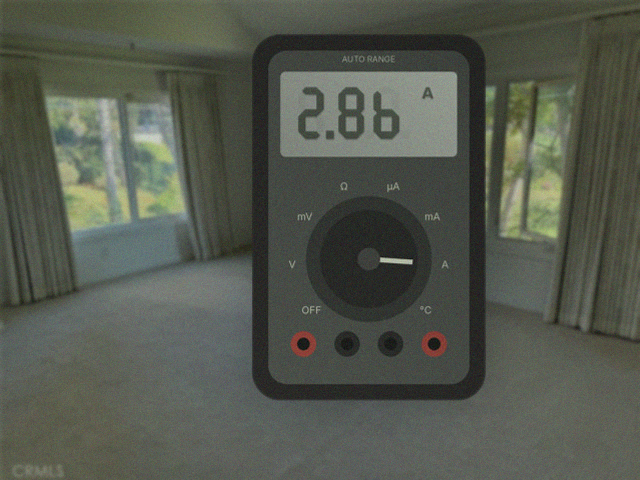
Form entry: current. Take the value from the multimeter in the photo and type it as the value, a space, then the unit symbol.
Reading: 2.86 A
